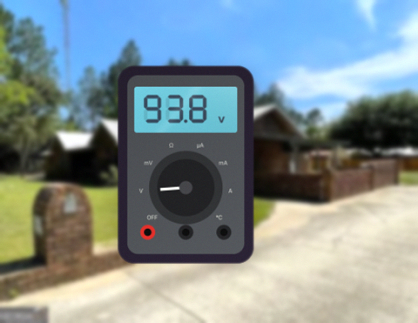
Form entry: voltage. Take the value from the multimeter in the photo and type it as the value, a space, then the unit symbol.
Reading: 93.8 V
